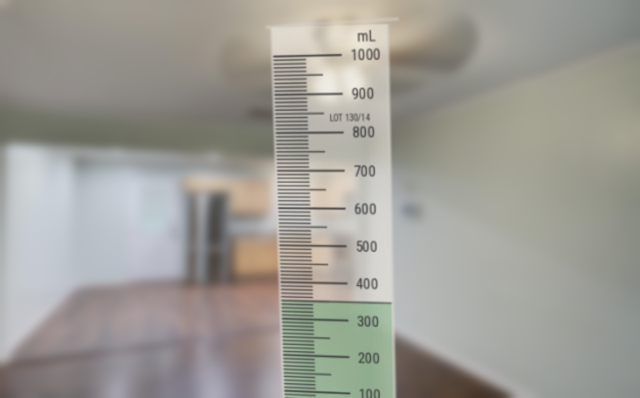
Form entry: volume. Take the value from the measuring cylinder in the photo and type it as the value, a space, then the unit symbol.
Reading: 350 mL
